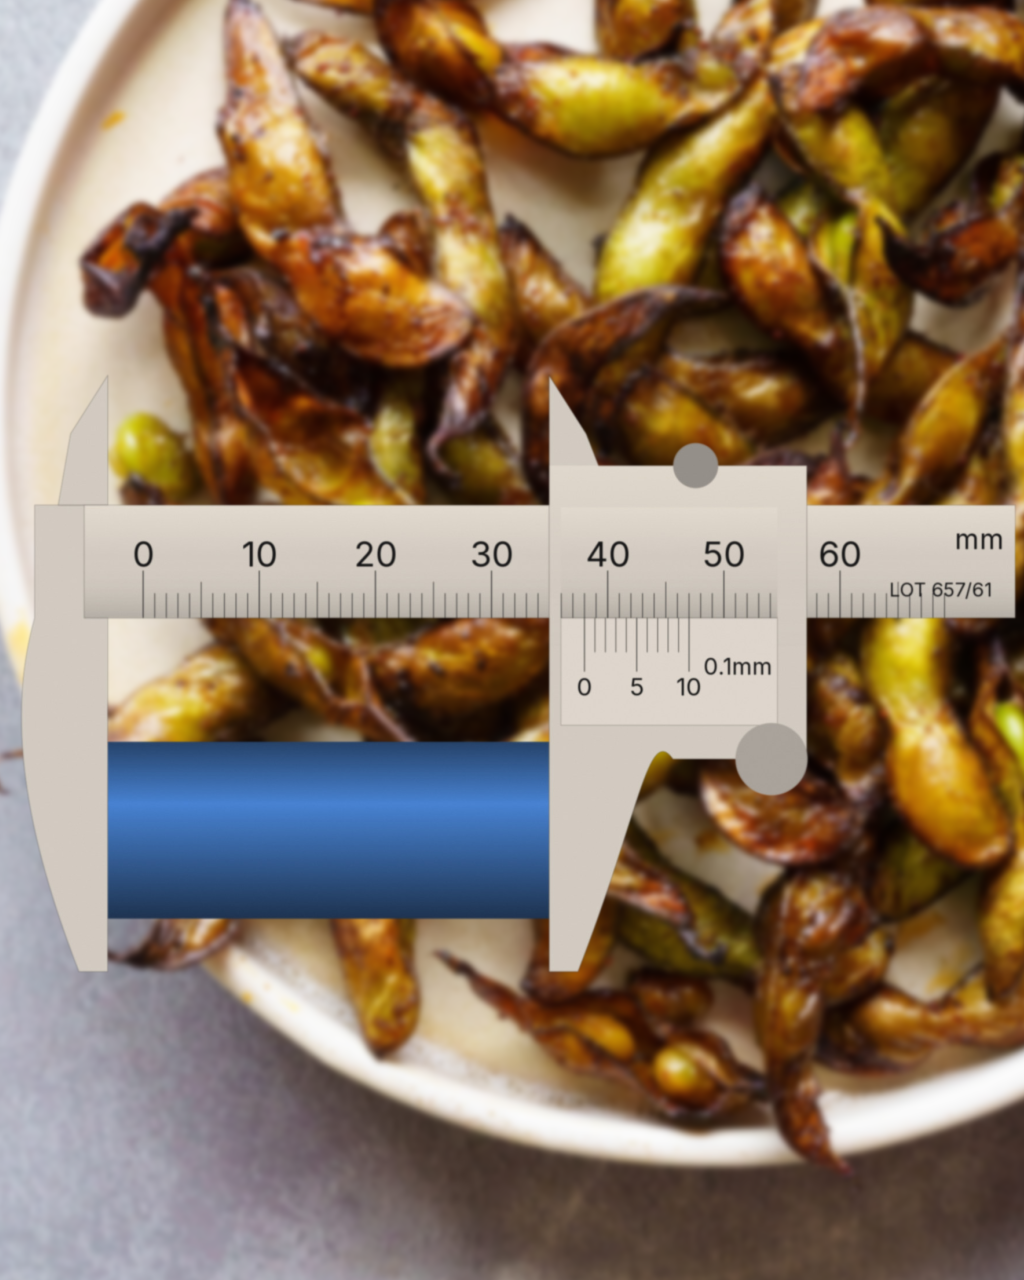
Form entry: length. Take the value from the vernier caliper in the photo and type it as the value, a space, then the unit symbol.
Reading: 38.0 mm
